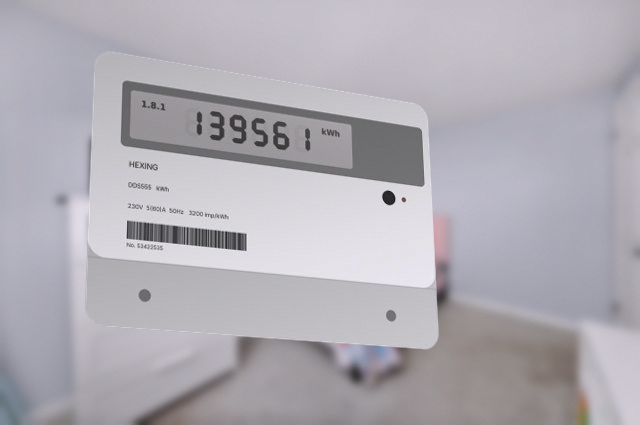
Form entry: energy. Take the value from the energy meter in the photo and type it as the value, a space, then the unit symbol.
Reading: 139561 kWh
